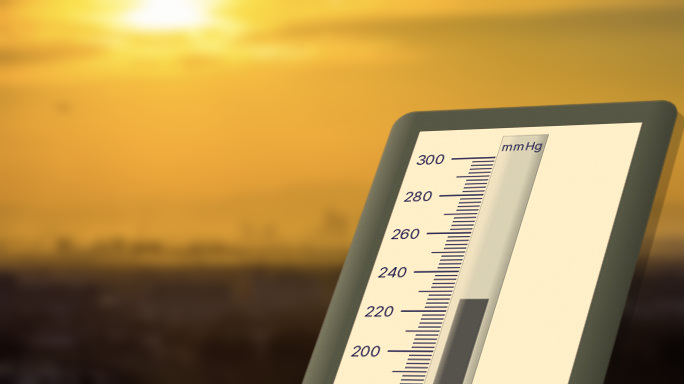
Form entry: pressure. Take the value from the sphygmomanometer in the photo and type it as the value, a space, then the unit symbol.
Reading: 226 mmHg
